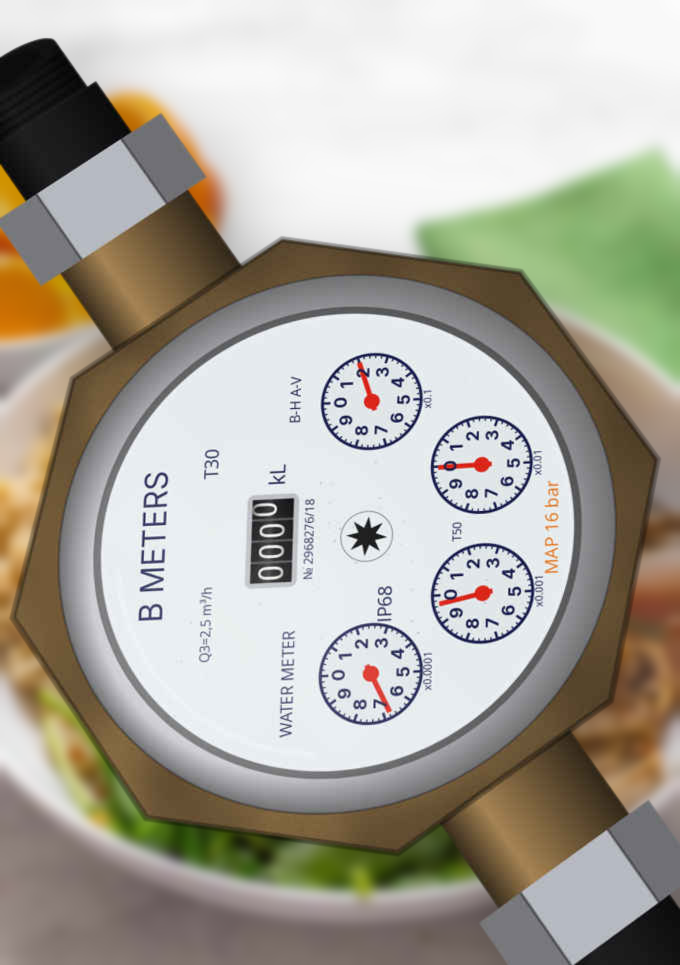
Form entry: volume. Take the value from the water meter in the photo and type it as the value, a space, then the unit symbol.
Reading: 0.1996 kL
